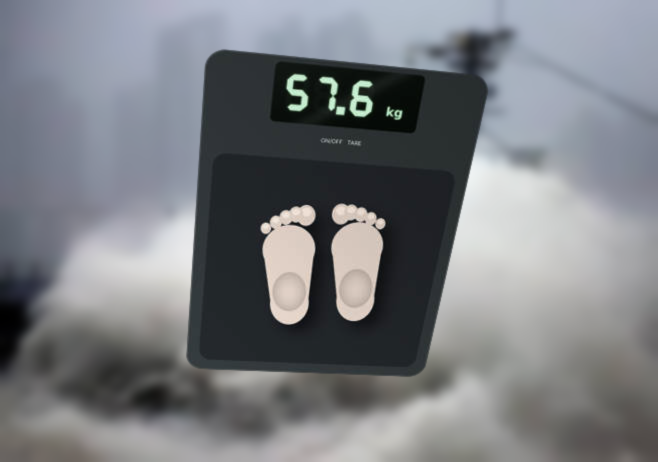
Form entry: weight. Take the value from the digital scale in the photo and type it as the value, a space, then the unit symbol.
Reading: 57.6 kg
